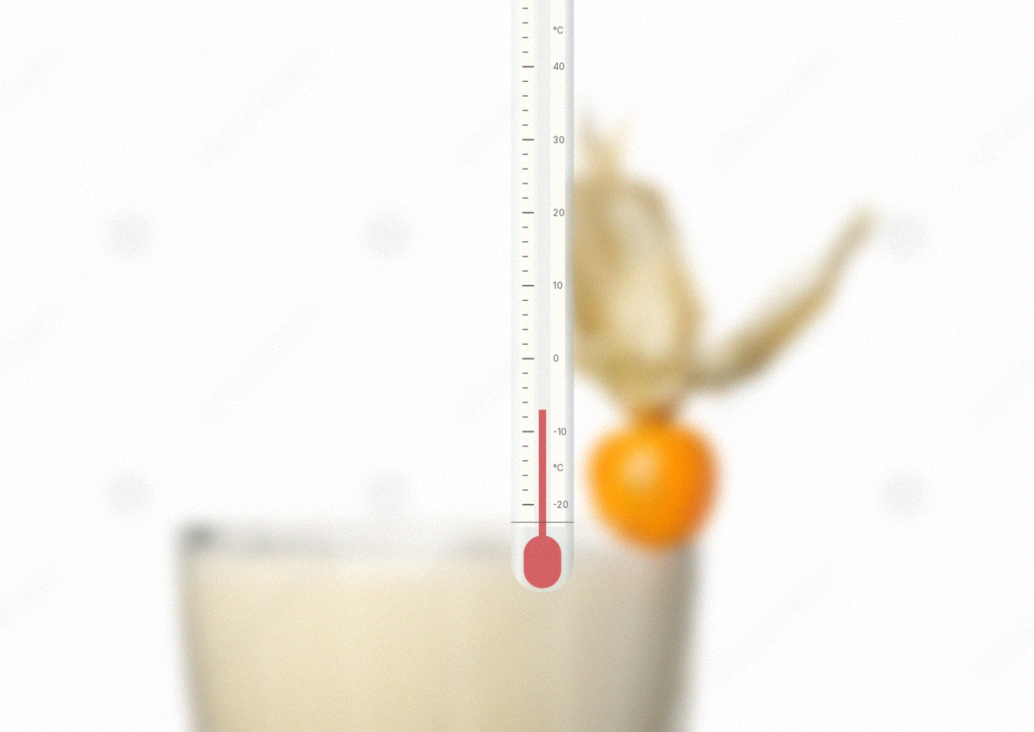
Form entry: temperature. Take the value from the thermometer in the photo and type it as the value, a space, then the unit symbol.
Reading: -7 °C
